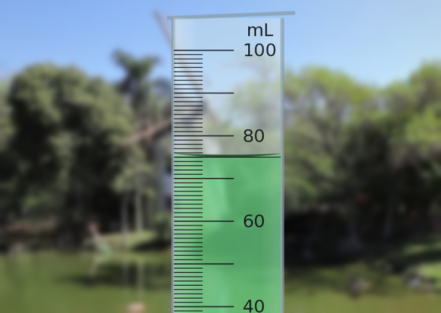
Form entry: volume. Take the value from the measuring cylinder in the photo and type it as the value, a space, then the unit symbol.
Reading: 75 mL
